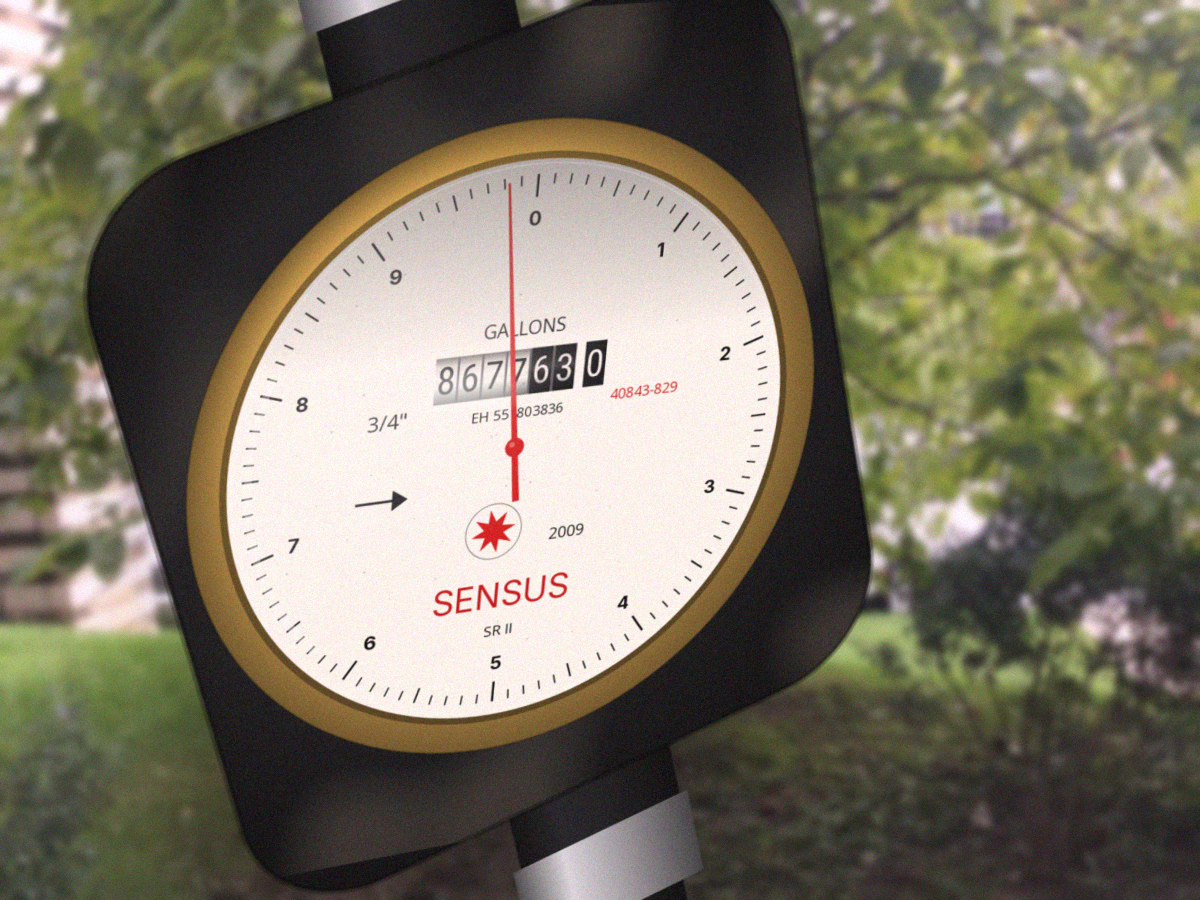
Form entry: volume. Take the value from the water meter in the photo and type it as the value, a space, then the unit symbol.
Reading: 8677629.8 gal
